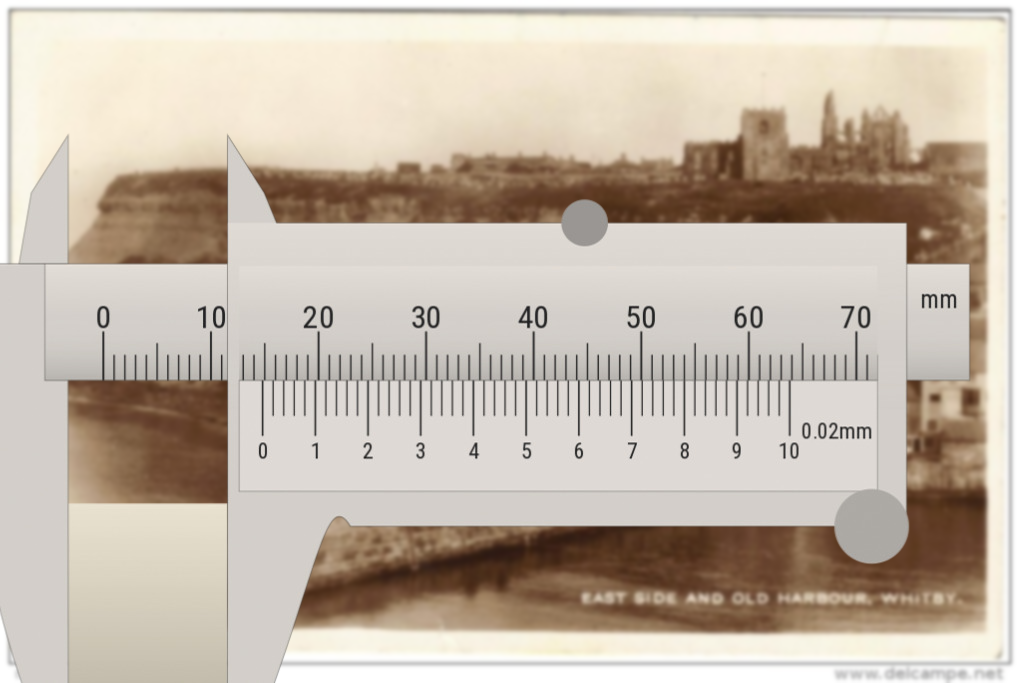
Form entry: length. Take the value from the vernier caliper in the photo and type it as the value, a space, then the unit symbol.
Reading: 14.8 mm
